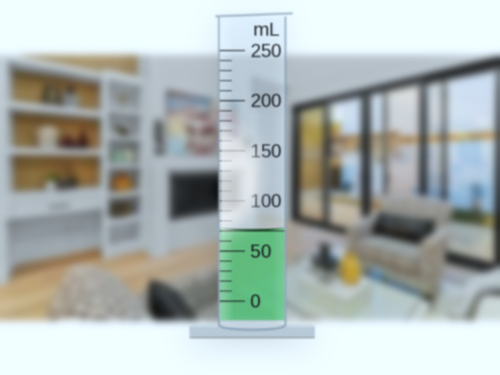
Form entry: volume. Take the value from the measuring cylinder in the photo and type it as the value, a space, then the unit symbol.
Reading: 70 mL
